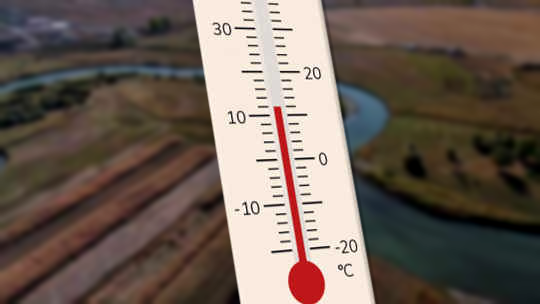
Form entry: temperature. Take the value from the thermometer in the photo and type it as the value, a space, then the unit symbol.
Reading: 12 °C
